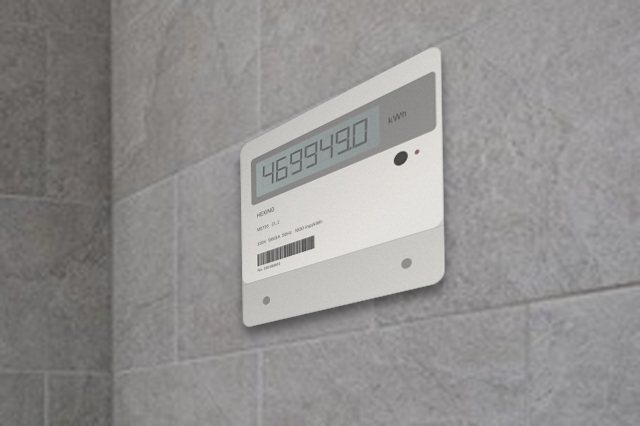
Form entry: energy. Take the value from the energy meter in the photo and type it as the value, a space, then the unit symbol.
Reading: 469949.0 kWh
